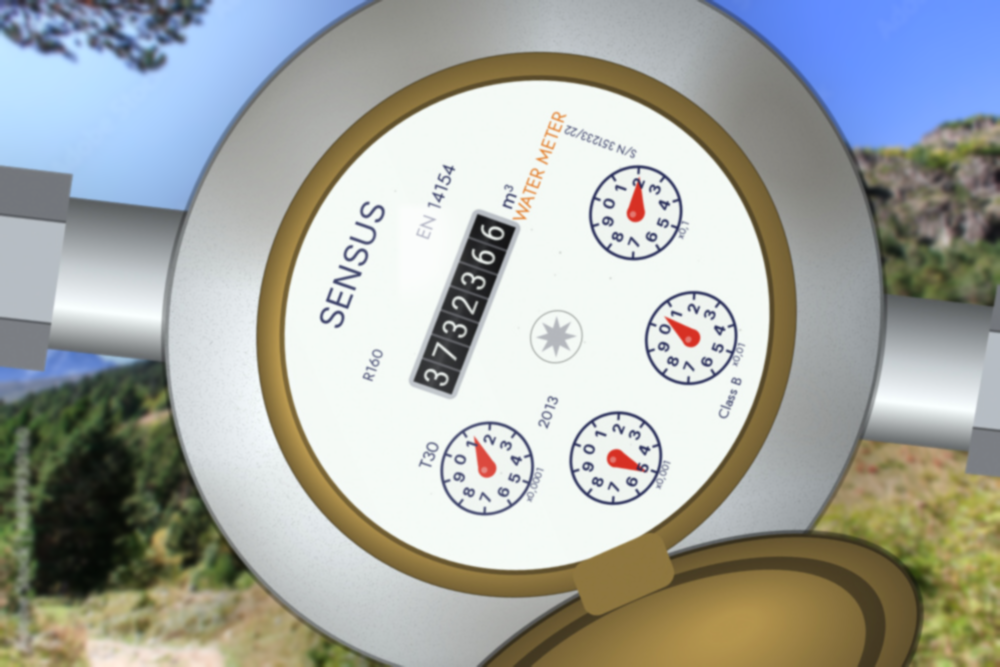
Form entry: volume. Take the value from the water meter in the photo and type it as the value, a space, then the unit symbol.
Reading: 3732366.2051 m³
